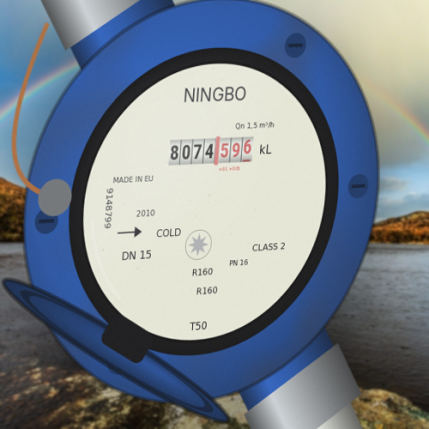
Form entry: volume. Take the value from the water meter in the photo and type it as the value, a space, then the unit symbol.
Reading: 8074.596 kL
